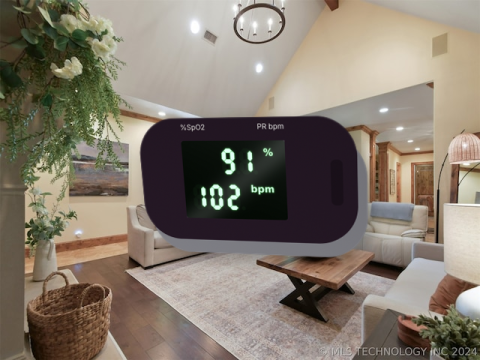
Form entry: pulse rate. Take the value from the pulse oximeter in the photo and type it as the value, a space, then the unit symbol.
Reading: 102 bpm
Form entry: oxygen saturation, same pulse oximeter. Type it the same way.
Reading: 91 %
